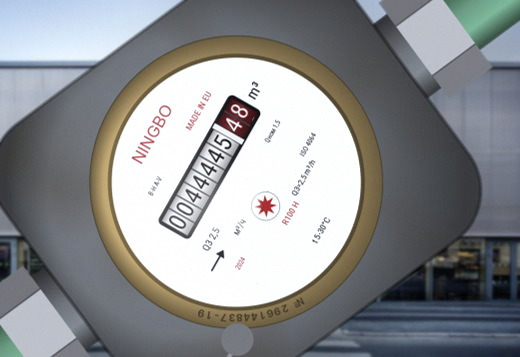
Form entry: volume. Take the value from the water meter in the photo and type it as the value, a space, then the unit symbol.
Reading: 44445.48 m³
